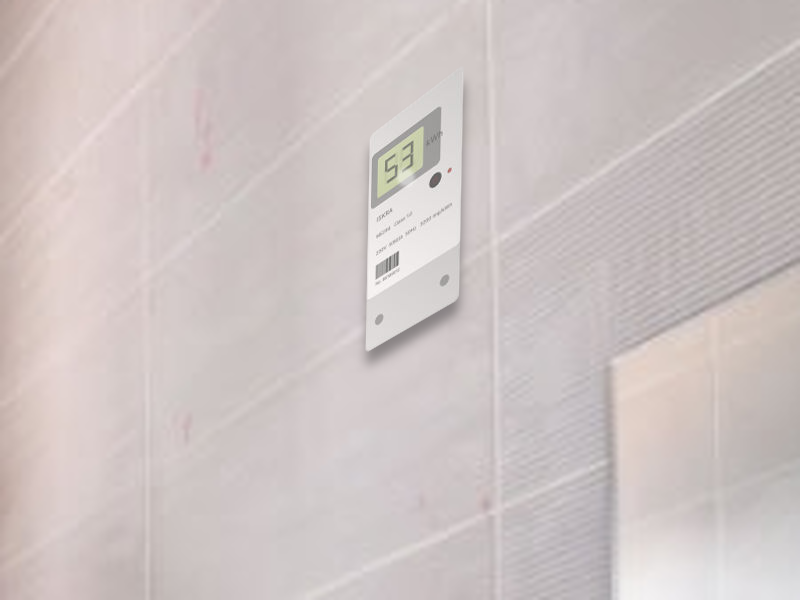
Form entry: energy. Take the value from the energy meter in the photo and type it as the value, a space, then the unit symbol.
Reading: 53 kWh
